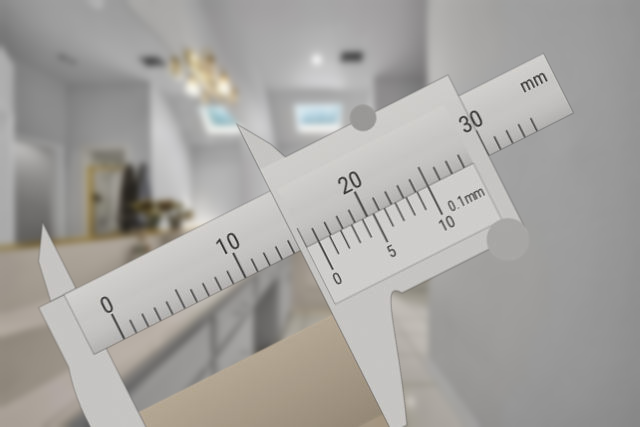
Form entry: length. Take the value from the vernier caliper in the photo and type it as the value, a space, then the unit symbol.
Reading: 16.0 mm
